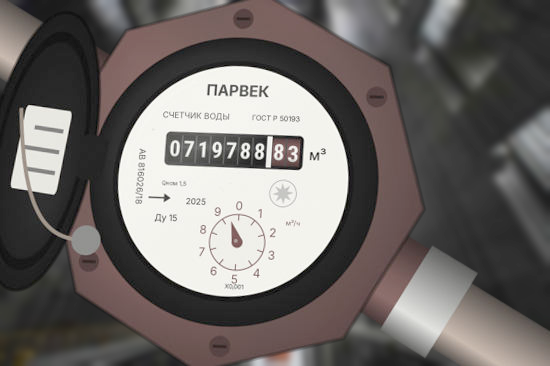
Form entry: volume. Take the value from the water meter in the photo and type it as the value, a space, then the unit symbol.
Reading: 719788.829 m³
